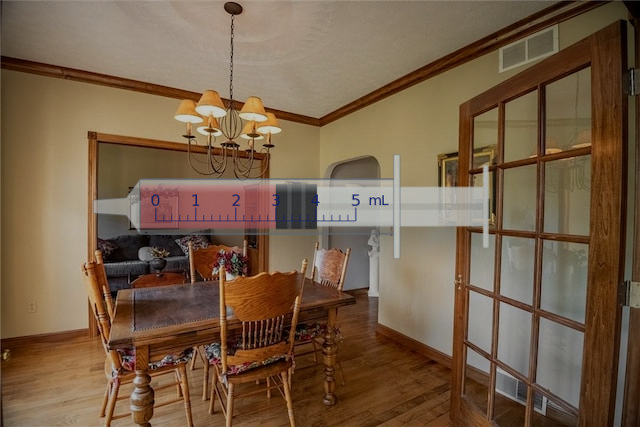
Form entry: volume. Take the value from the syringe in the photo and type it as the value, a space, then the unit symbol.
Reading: 3 mL
